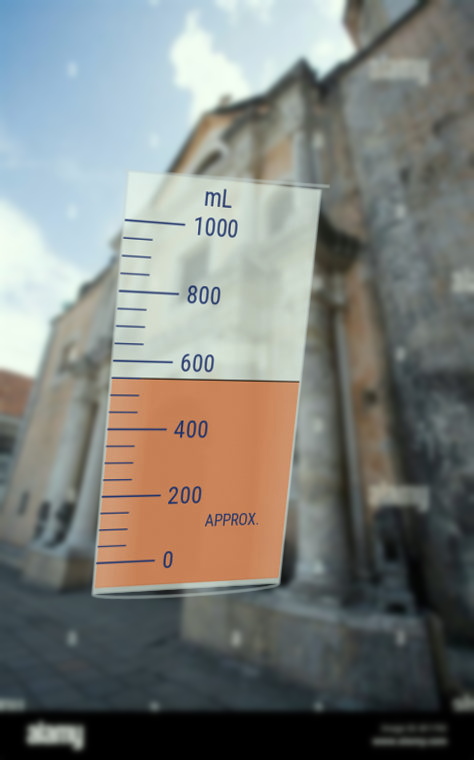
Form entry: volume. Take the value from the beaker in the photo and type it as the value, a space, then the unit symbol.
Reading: 550 mL
